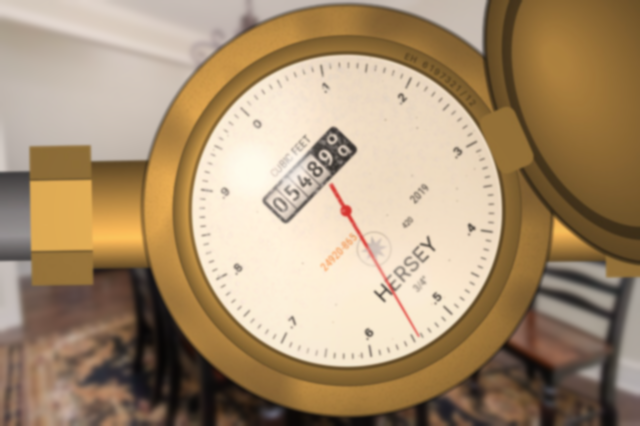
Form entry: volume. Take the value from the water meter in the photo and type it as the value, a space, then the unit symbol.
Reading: 54898.54 ft³
